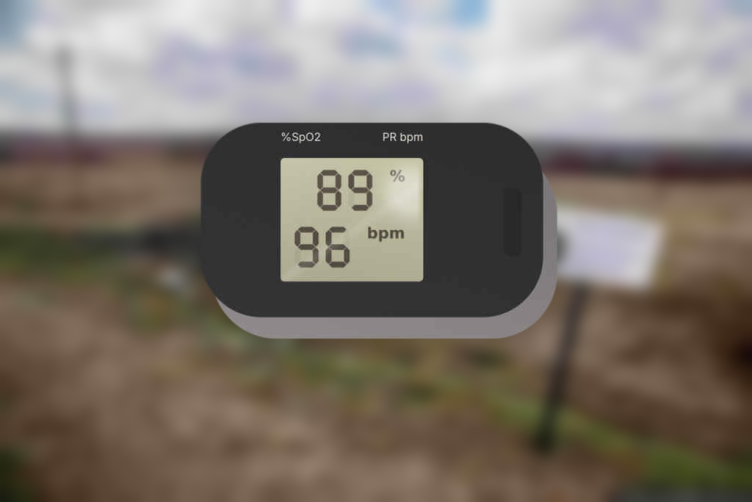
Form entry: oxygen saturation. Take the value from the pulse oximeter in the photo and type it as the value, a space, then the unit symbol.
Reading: 89 %
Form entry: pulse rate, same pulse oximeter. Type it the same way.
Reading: 96 bpm
